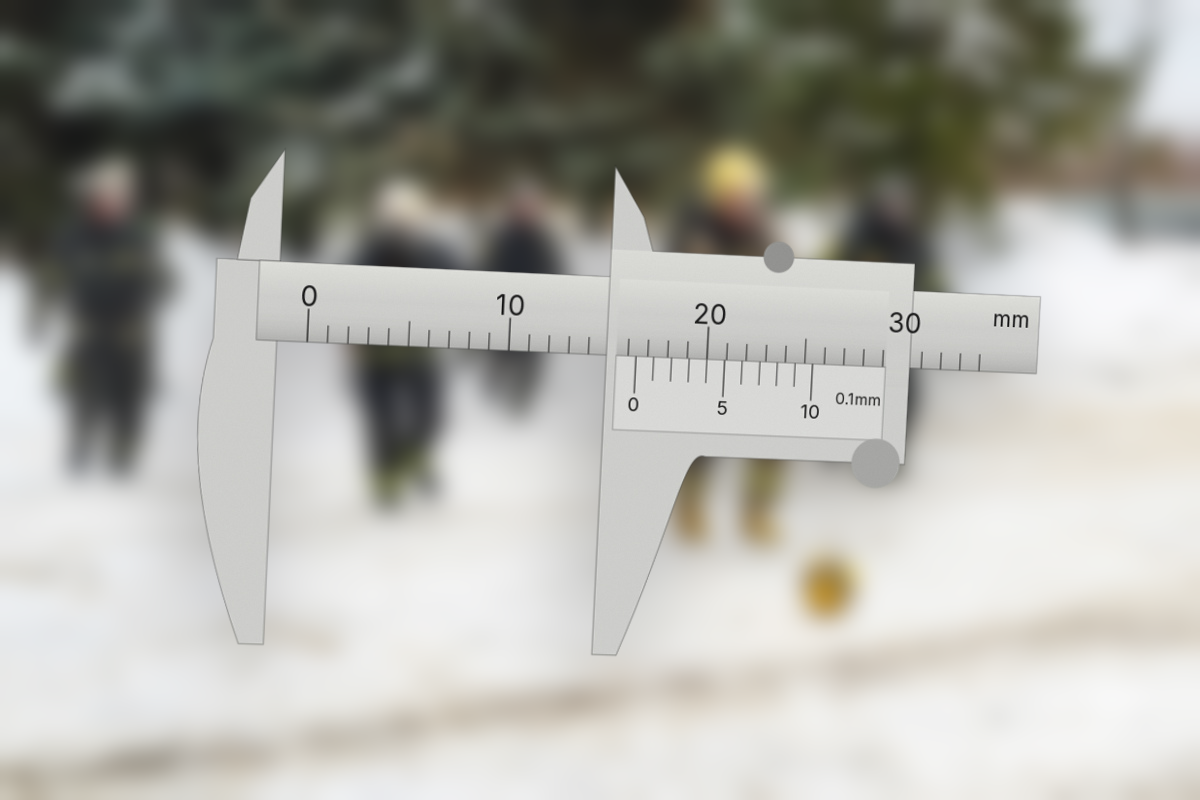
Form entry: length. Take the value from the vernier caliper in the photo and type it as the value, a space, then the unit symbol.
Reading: 16.4 mm
